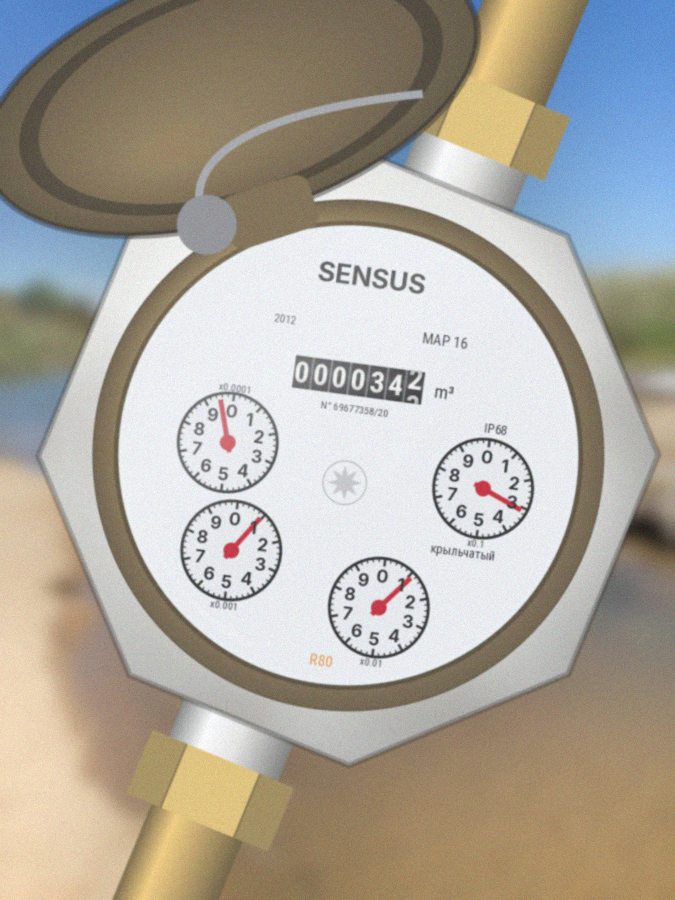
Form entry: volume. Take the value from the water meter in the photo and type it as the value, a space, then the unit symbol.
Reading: 342.3109 m³
